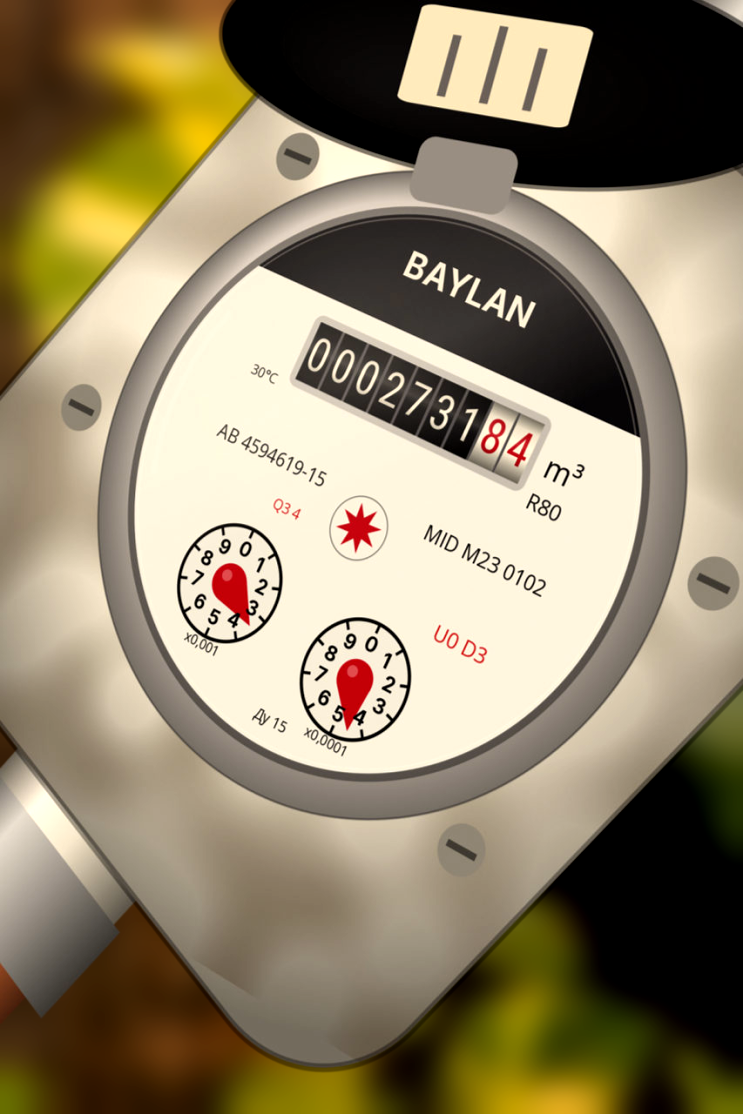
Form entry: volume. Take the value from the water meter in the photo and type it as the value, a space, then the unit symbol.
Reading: 2731.8434 m³
